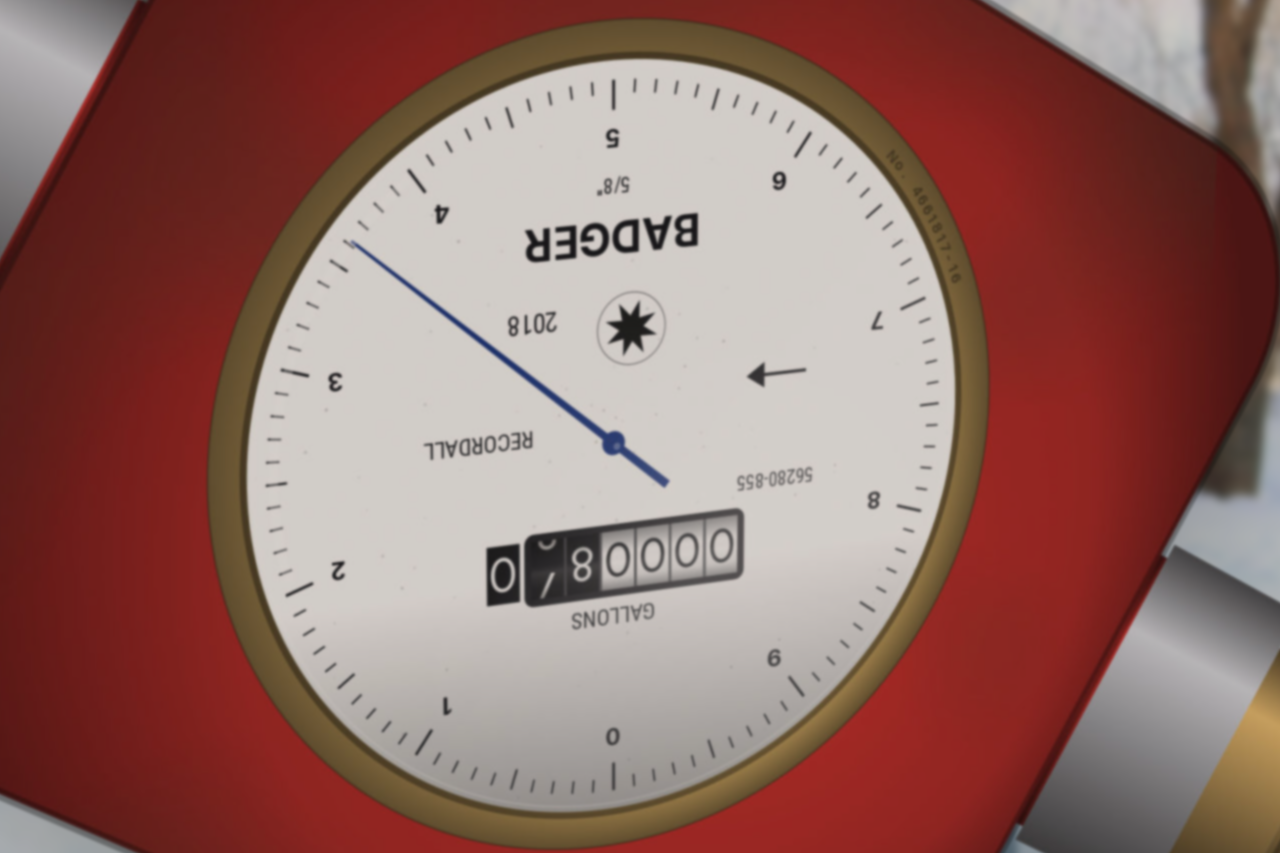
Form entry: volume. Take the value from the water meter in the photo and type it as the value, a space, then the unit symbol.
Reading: 873.6 gal
